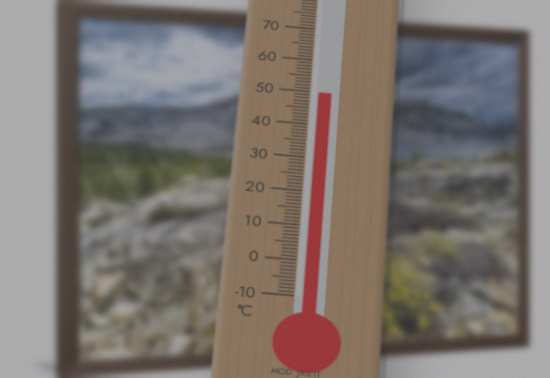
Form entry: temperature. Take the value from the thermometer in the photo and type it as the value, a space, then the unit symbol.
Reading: 50 °C
